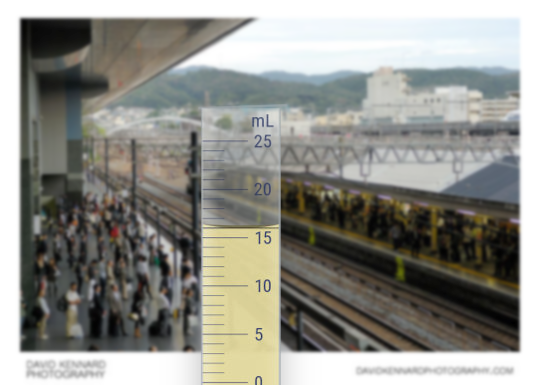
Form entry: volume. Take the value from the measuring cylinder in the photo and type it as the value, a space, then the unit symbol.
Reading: 16 mL
